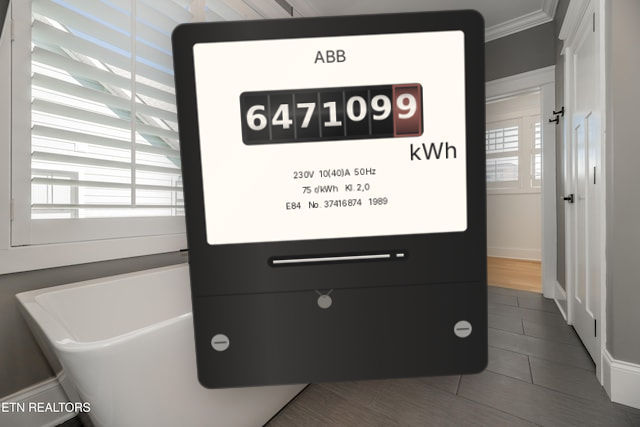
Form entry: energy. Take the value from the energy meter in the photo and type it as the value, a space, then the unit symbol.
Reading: 647109.9 kWh
